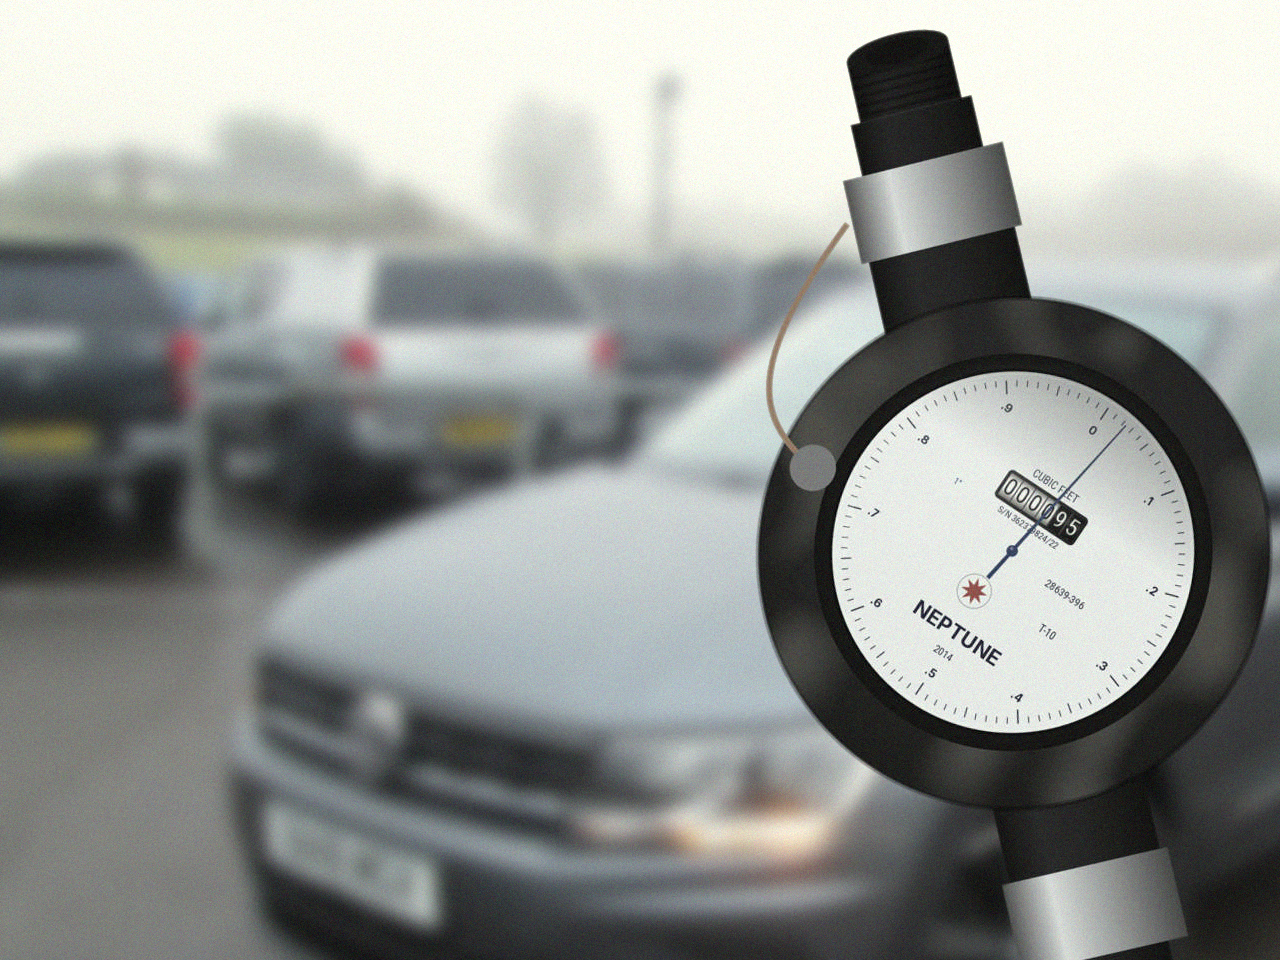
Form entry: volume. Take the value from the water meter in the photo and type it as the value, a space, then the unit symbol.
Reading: 95.02 ft³
